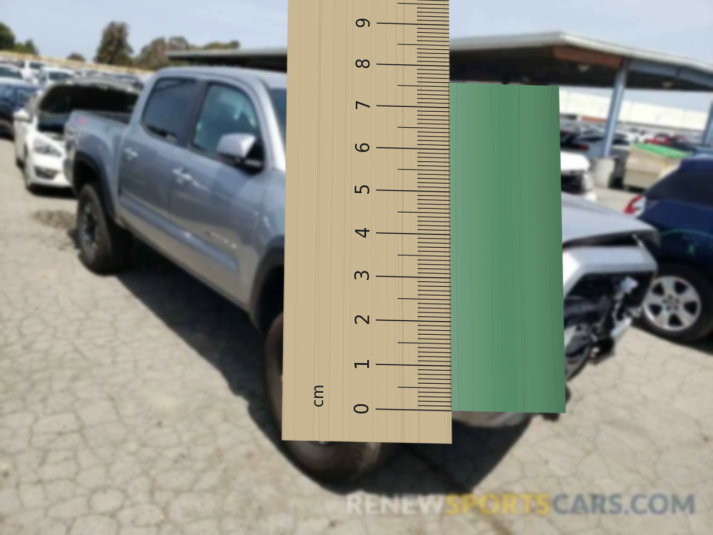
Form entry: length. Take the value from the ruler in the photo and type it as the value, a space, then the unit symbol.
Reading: 7.6 cm
